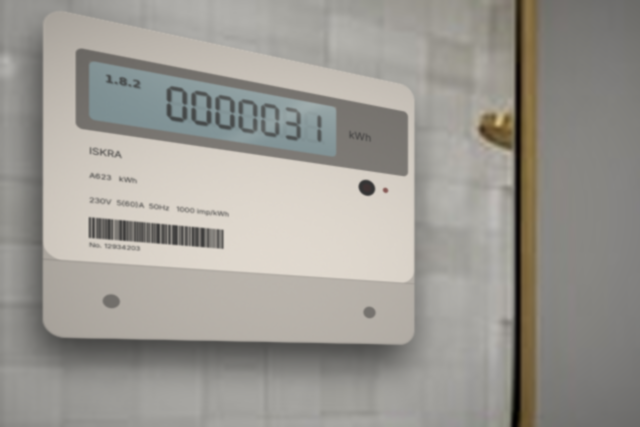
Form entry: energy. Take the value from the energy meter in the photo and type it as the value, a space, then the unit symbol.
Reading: 31 kWh
